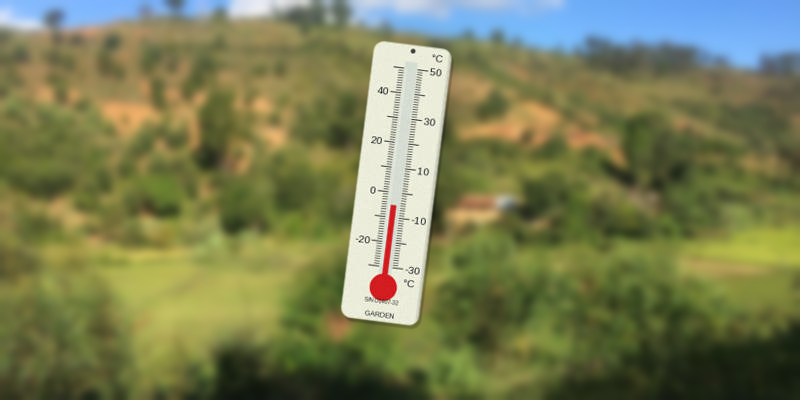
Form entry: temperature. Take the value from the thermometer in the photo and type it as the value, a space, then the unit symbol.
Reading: -5 °C
